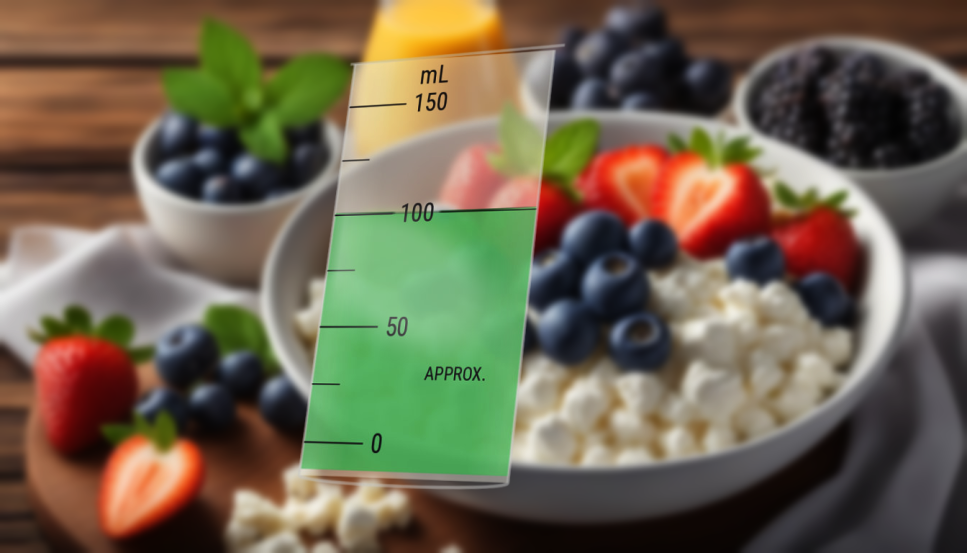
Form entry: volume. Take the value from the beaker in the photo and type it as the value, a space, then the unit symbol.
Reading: 100 mL
